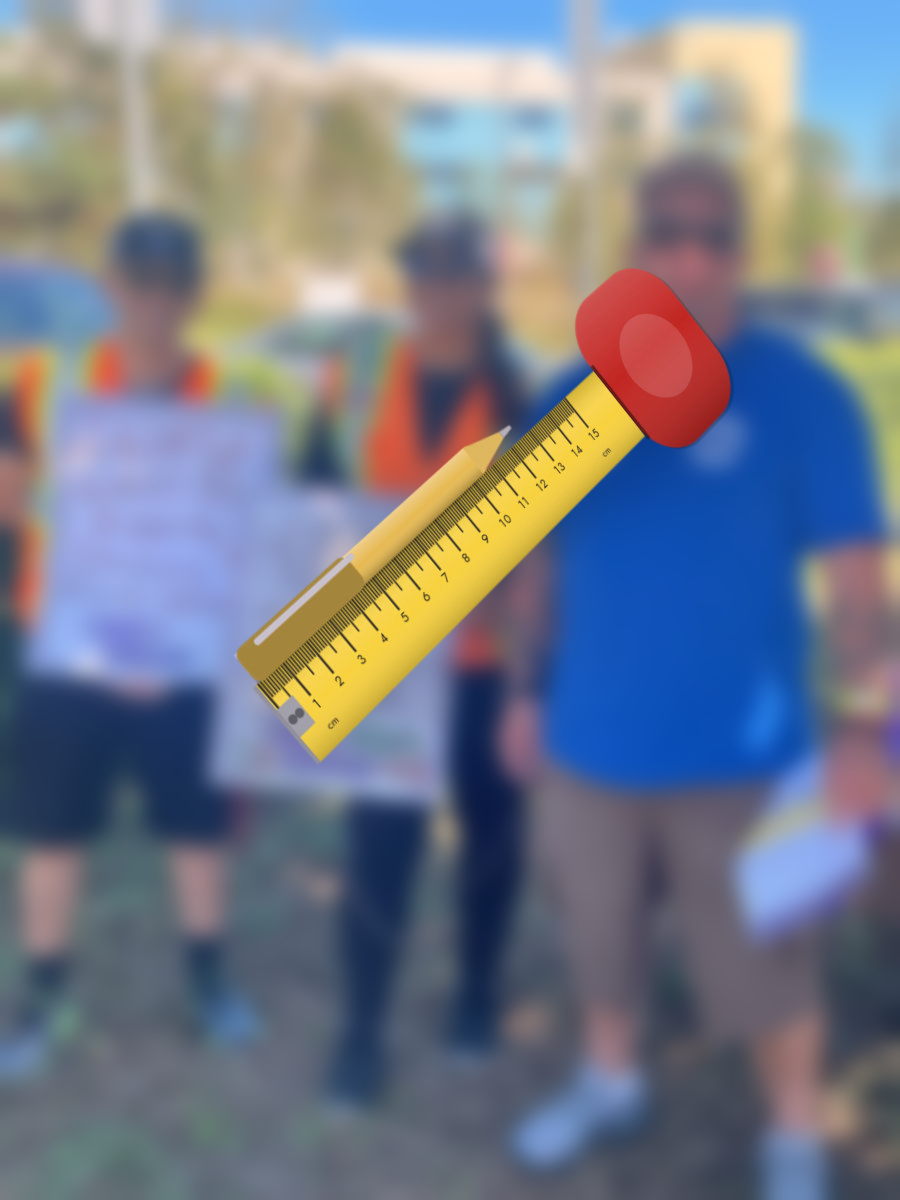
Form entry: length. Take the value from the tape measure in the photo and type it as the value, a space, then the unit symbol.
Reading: 12.5 cm
